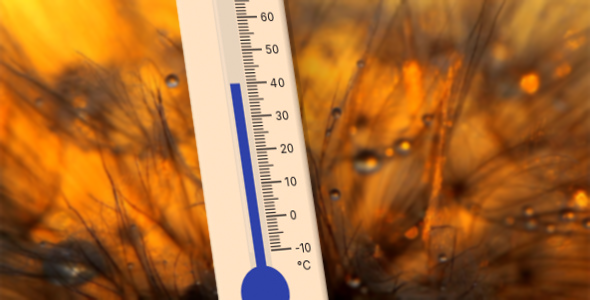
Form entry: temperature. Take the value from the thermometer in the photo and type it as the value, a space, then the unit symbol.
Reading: 40 °C
